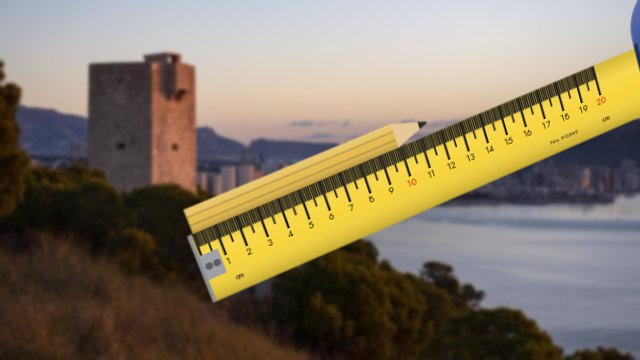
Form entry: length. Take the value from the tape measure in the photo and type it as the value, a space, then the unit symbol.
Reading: 11.5 cm
